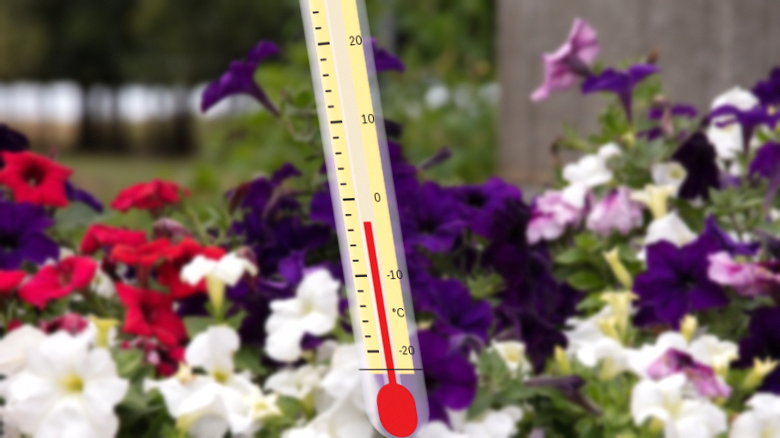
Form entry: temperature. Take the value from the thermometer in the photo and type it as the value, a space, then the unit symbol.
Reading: -3 °C
